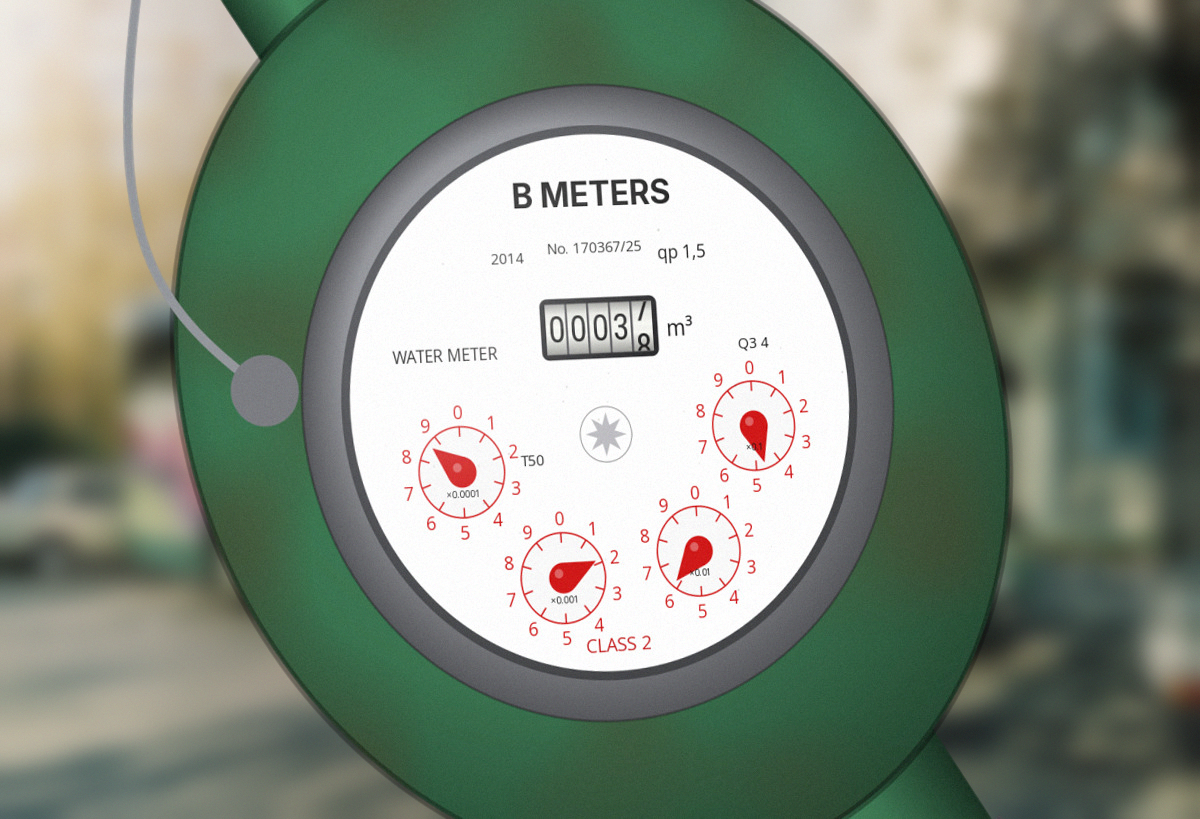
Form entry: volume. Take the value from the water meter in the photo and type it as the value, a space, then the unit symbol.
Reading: 37.4618 m³
